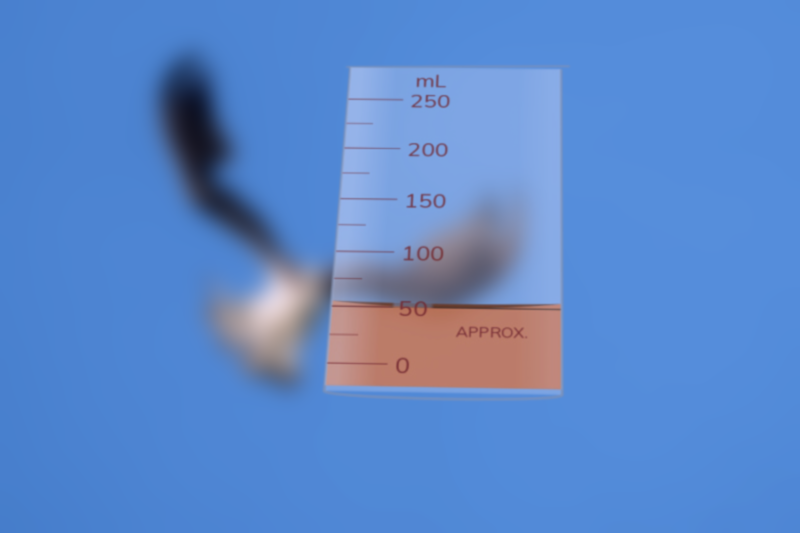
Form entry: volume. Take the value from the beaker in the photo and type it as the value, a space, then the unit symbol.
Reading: 50 mL
